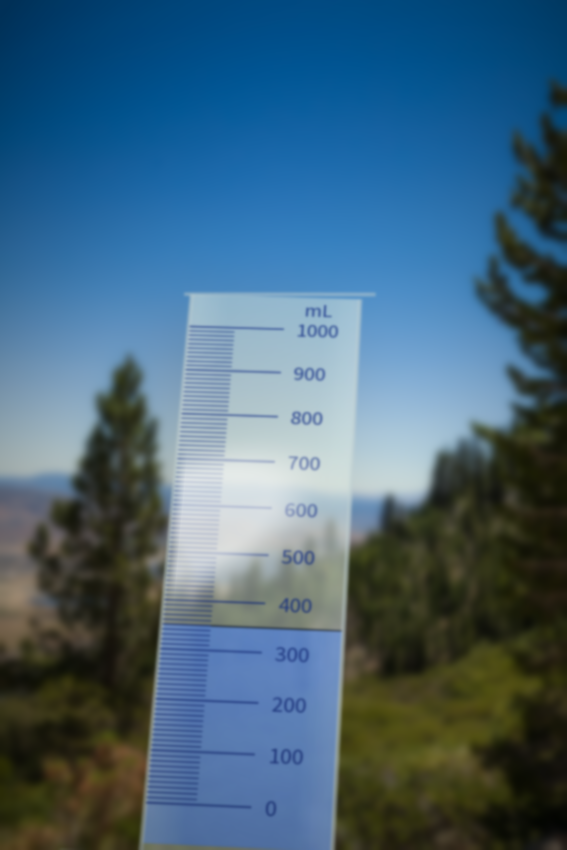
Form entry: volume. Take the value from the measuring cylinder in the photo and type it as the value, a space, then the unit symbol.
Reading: 350 mL
